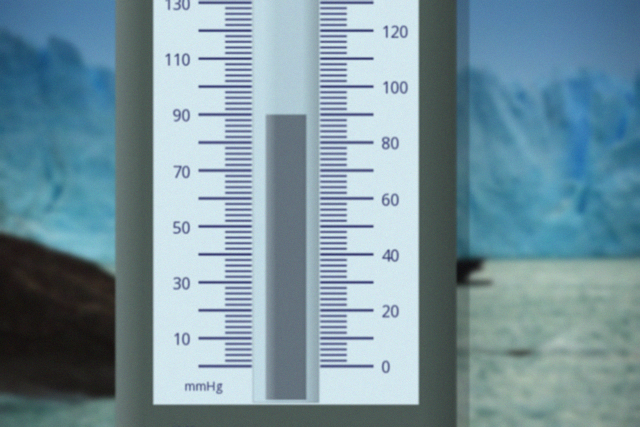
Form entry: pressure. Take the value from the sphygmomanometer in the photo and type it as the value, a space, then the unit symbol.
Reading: 90 mmHg
